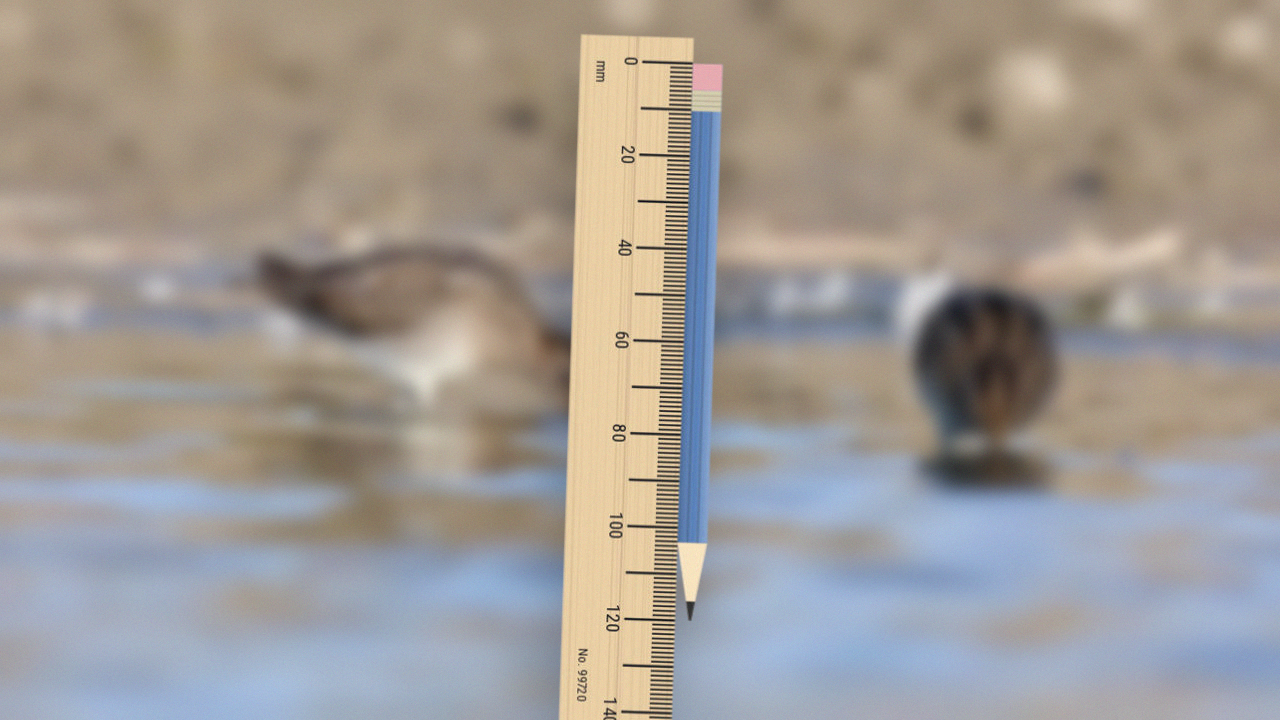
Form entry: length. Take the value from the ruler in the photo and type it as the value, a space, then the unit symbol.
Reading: 120 mm
